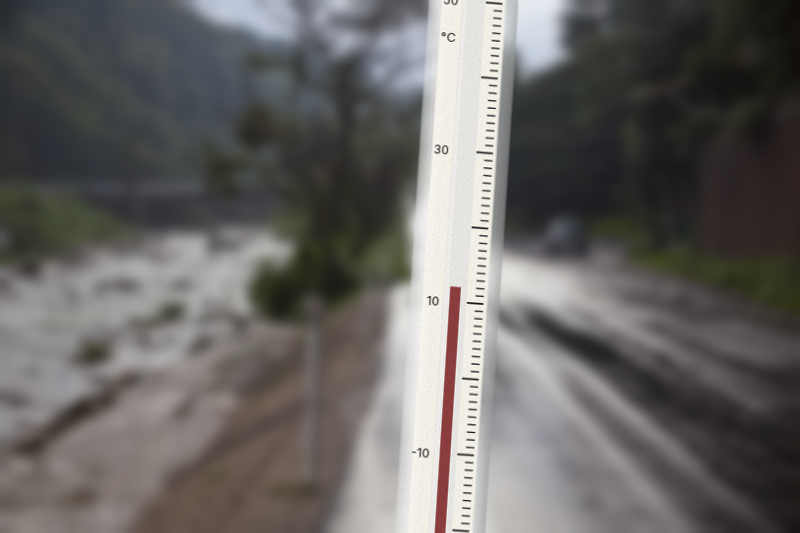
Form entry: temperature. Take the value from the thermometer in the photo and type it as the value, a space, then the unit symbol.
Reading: 12 °C
